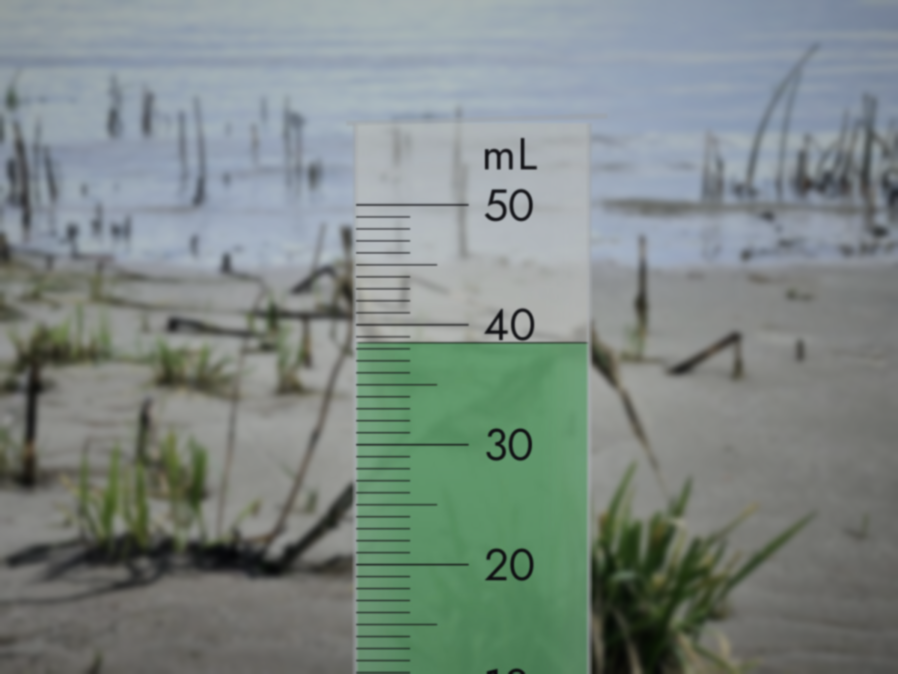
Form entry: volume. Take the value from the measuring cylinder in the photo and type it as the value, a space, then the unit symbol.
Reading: 38.5 mL
